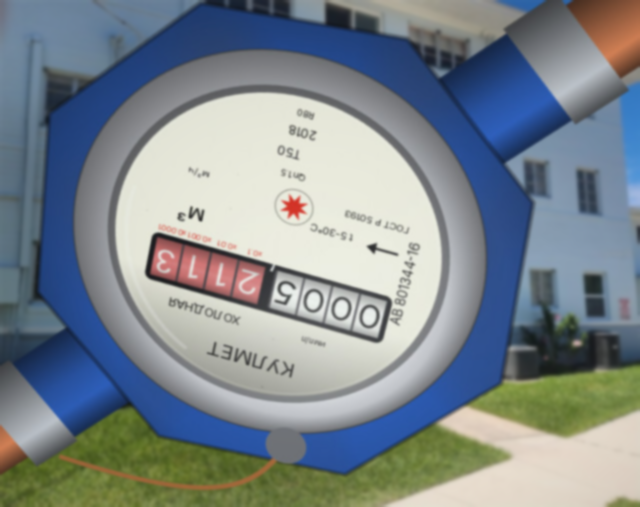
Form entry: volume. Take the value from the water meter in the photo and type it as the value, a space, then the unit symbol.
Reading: 5.2113 m³
